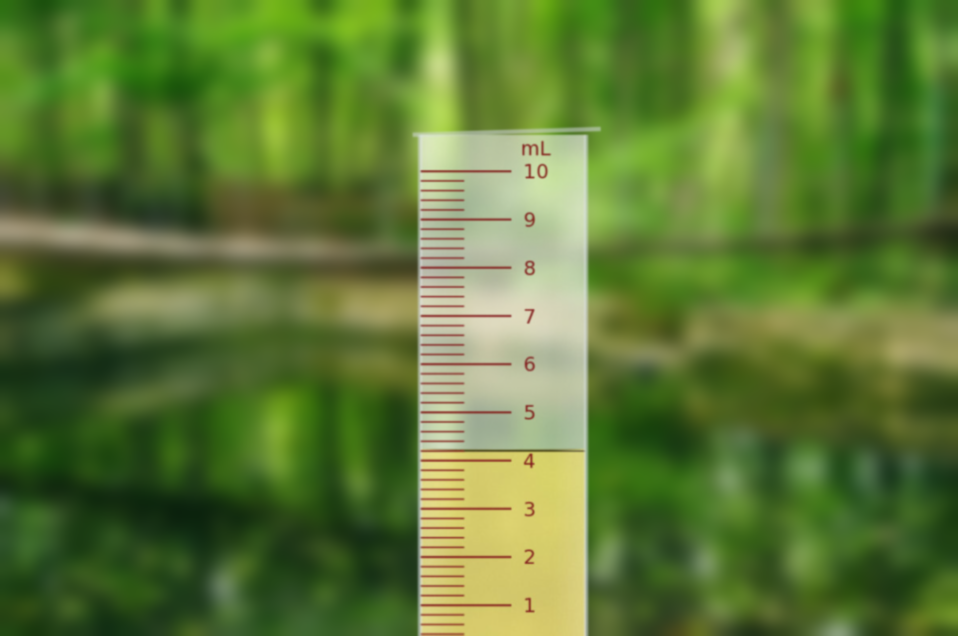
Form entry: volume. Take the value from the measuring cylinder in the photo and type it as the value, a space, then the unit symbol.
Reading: 4.2 mL
